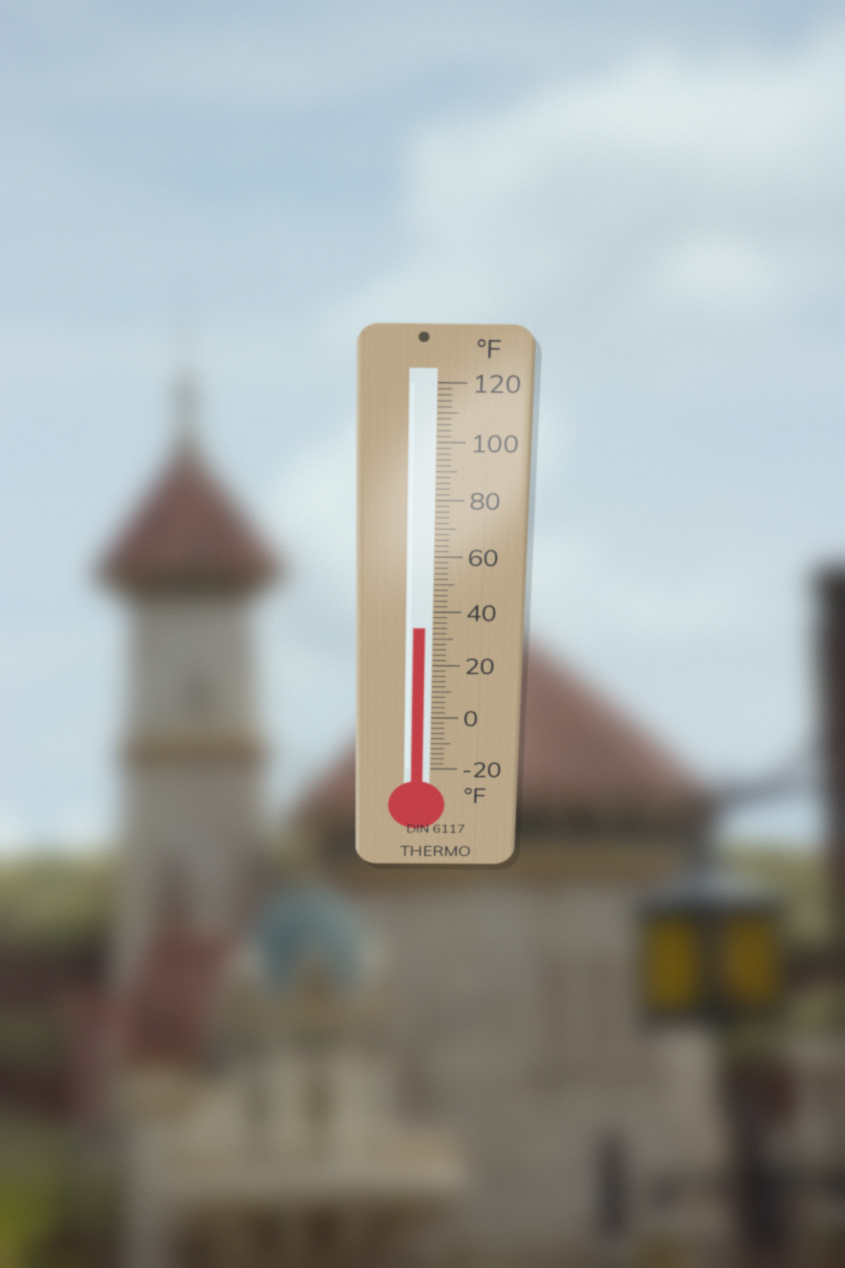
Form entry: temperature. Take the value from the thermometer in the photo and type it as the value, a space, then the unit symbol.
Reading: 34 °F
